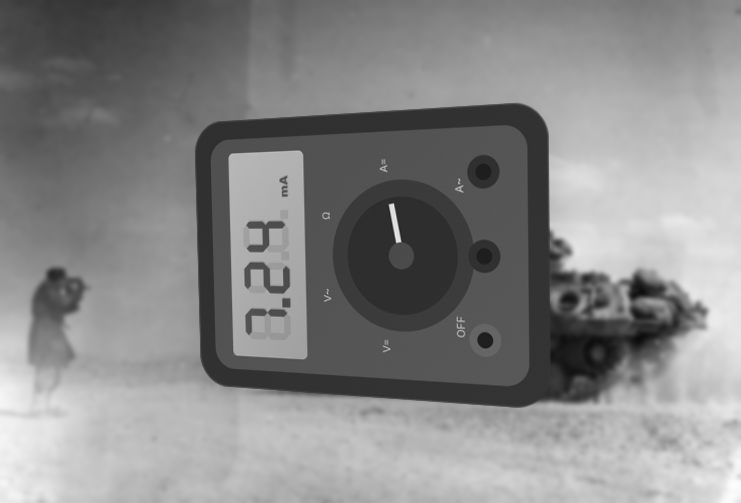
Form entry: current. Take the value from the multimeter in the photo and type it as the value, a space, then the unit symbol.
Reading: 7.24 mA
